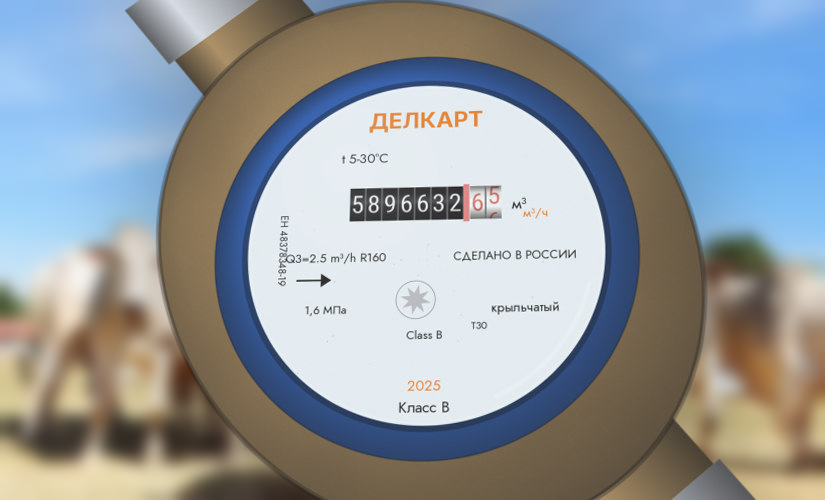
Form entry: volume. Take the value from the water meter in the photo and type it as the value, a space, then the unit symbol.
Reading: 5896632.65 m³
